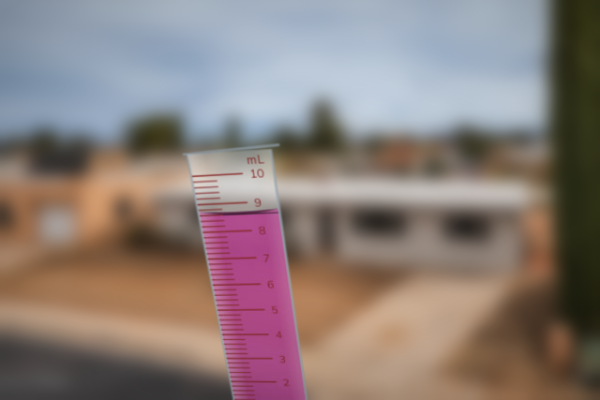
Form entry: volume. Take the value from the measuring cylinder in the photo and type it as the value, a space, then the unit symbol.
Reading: 8.6 mL
